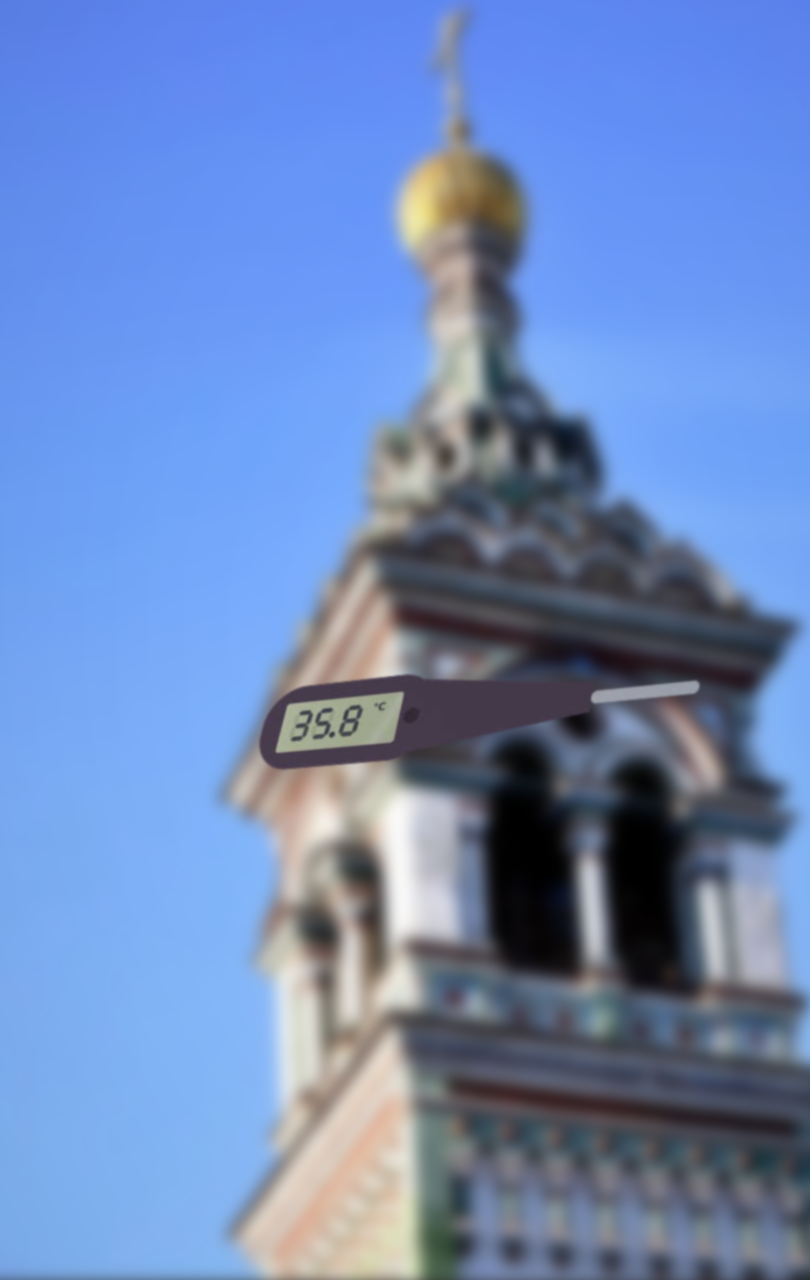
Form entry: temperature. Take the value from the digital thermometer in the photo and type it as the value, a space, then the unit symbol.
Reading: 35.8 °C
